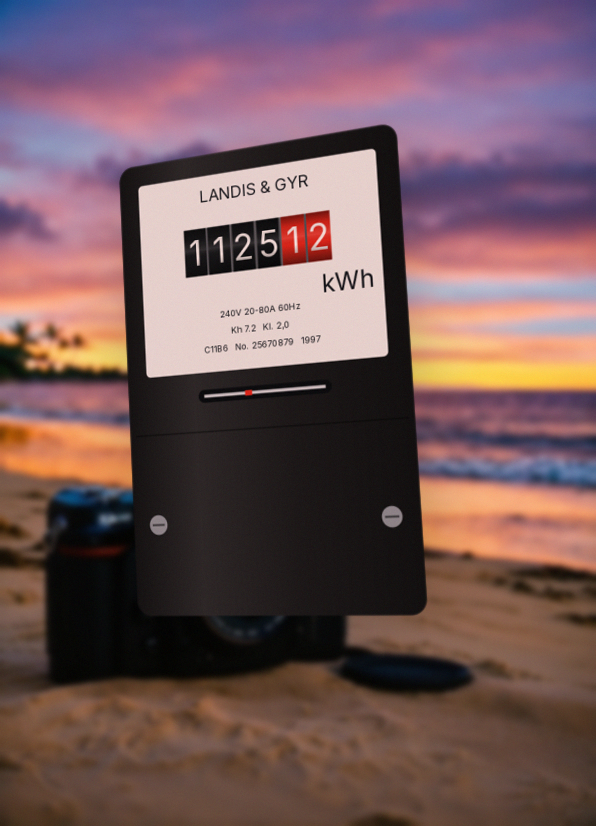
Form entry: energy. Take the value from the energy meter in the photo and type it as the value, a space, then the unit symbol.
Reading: 1125.12 kWh
